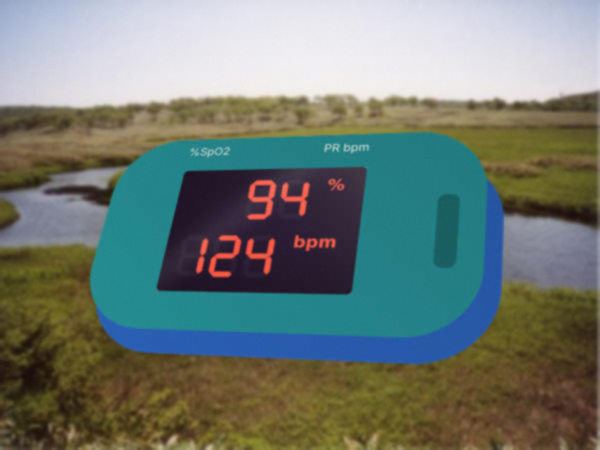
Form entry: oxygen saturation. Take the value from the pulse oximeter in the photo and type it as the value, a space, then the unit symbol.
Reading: 94 %
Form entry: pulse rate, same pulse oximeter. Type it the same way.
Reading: 124 bpm
